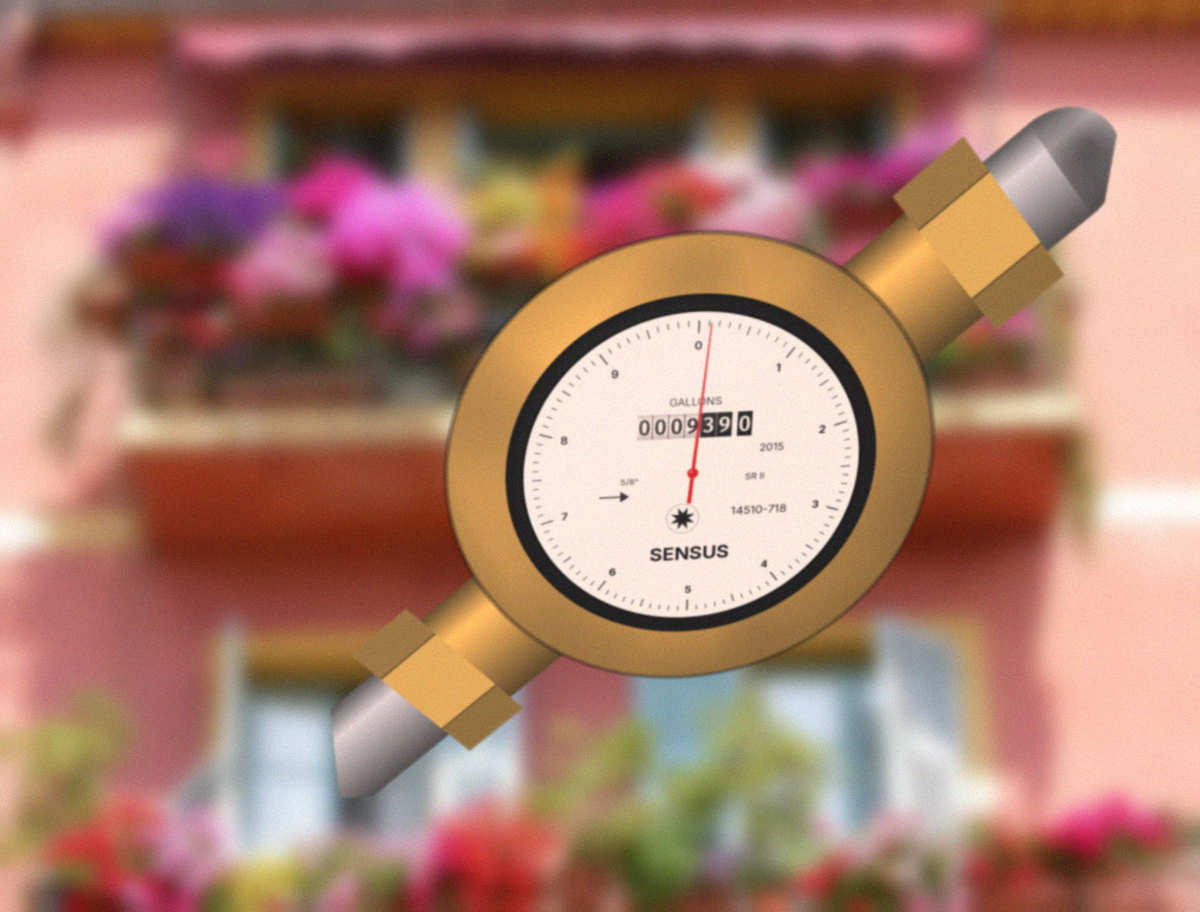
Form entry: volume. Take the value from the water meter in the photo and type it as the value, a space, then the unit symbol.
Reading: 9390.1 gal
